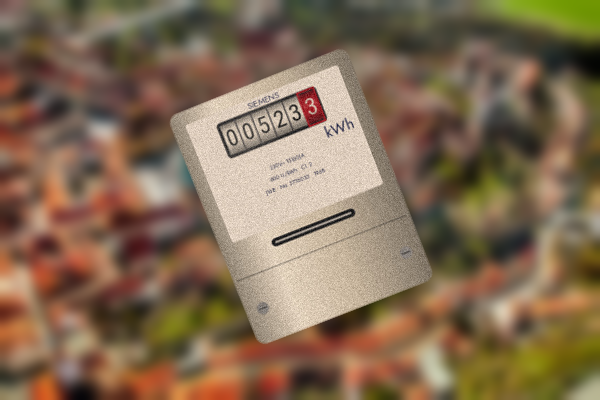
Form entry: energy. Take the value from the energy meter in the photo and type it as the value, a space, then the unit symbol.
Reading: 523.3 kWh
